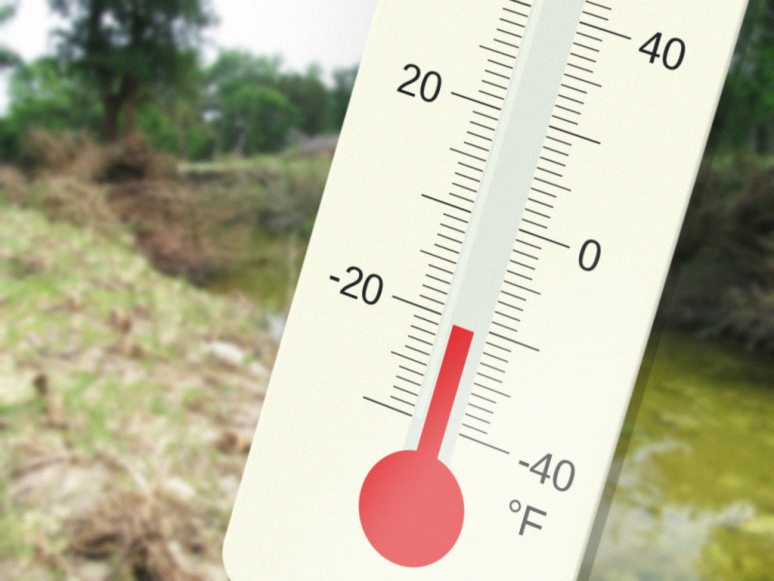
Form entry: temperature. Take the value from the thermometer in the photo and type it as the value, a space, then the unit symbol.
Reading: -21 °F
